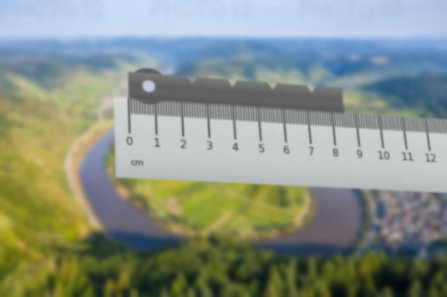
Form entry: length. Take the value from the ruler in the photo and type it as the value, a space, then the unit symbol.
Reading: 8.5 cm
